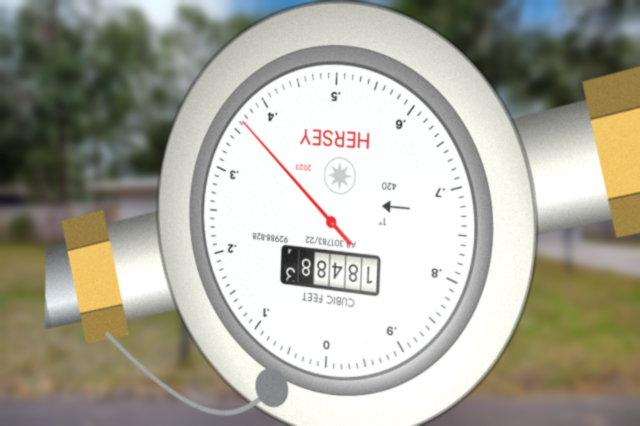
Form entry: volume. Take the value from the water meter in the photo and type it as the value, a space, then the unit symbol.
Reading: 184883.36 ft³
